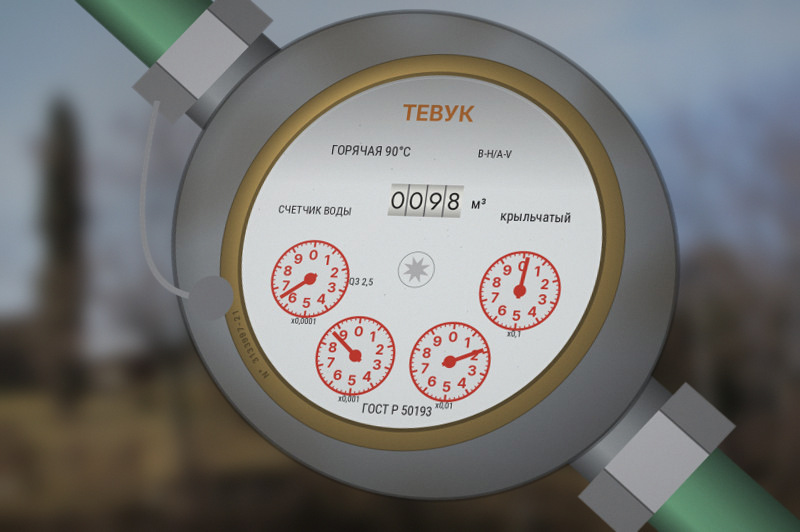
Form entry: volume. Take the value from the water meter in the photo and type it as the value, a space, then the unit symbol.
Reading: 98.0186 m³
